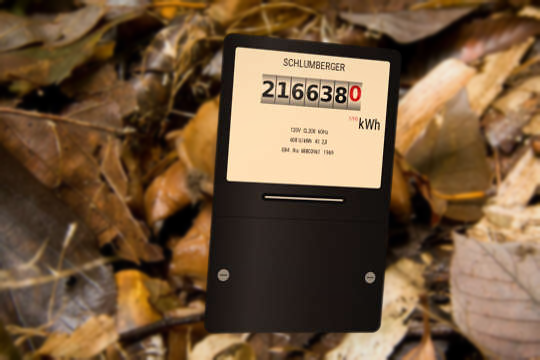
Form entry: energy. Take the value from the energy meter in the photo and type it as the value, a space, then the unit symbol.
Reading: 216638.0 kWh
